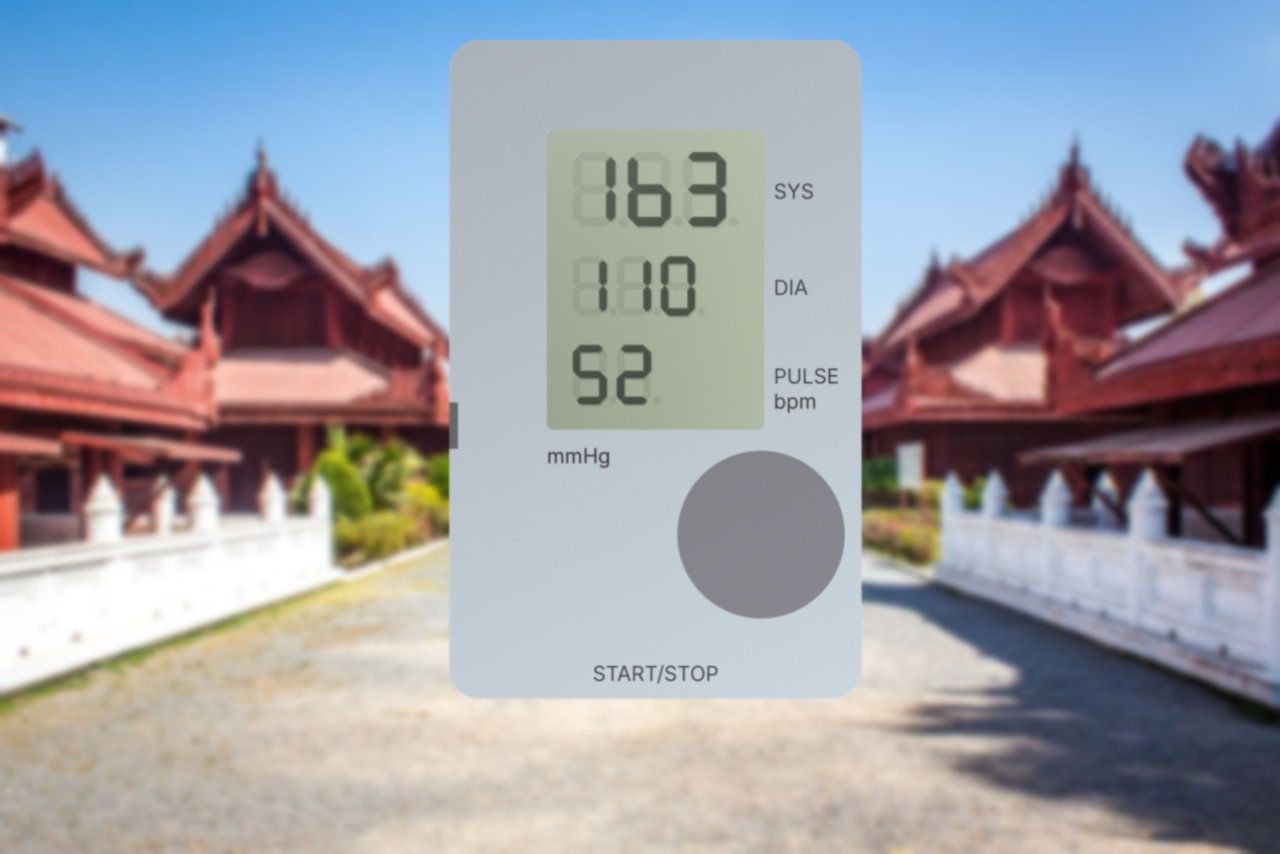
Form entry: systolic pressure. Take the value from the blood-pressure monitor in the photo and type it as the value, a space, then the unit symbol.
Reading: 163 mmHg
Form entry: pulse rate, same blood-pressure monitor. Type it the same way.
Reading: 52 bpm
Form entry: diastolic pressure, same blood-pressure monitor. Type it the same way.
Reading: 110 mmHg
